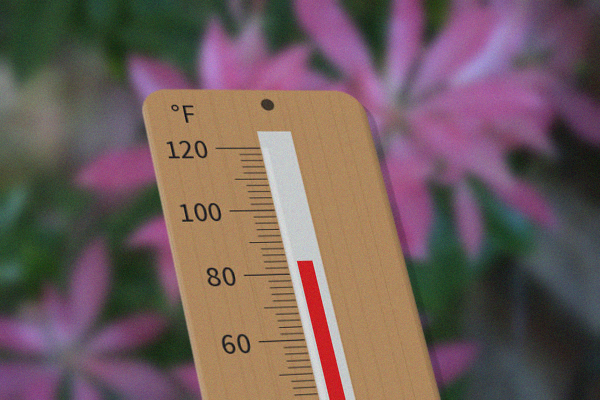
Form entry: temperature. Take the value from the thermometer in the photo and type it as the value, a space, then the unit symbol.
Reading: 84 °F
